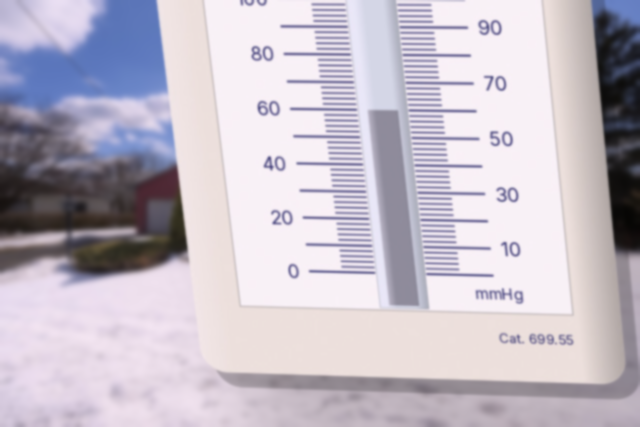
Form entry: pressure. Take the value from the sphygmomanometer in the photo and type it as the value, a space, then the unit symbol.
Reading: 60 mmHg
